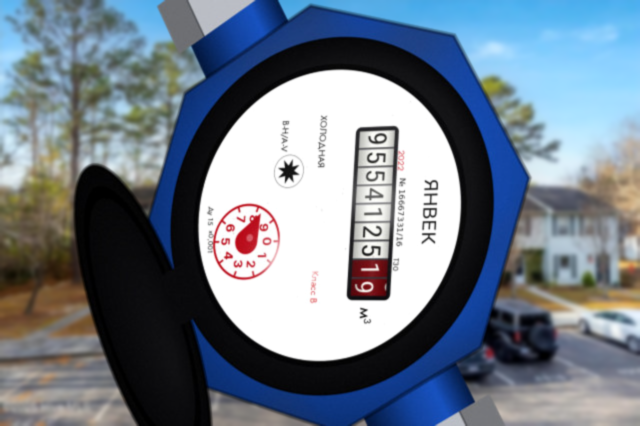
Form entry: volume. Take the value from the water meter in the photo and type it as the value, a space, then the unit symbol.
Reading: 9554125.188 m³
